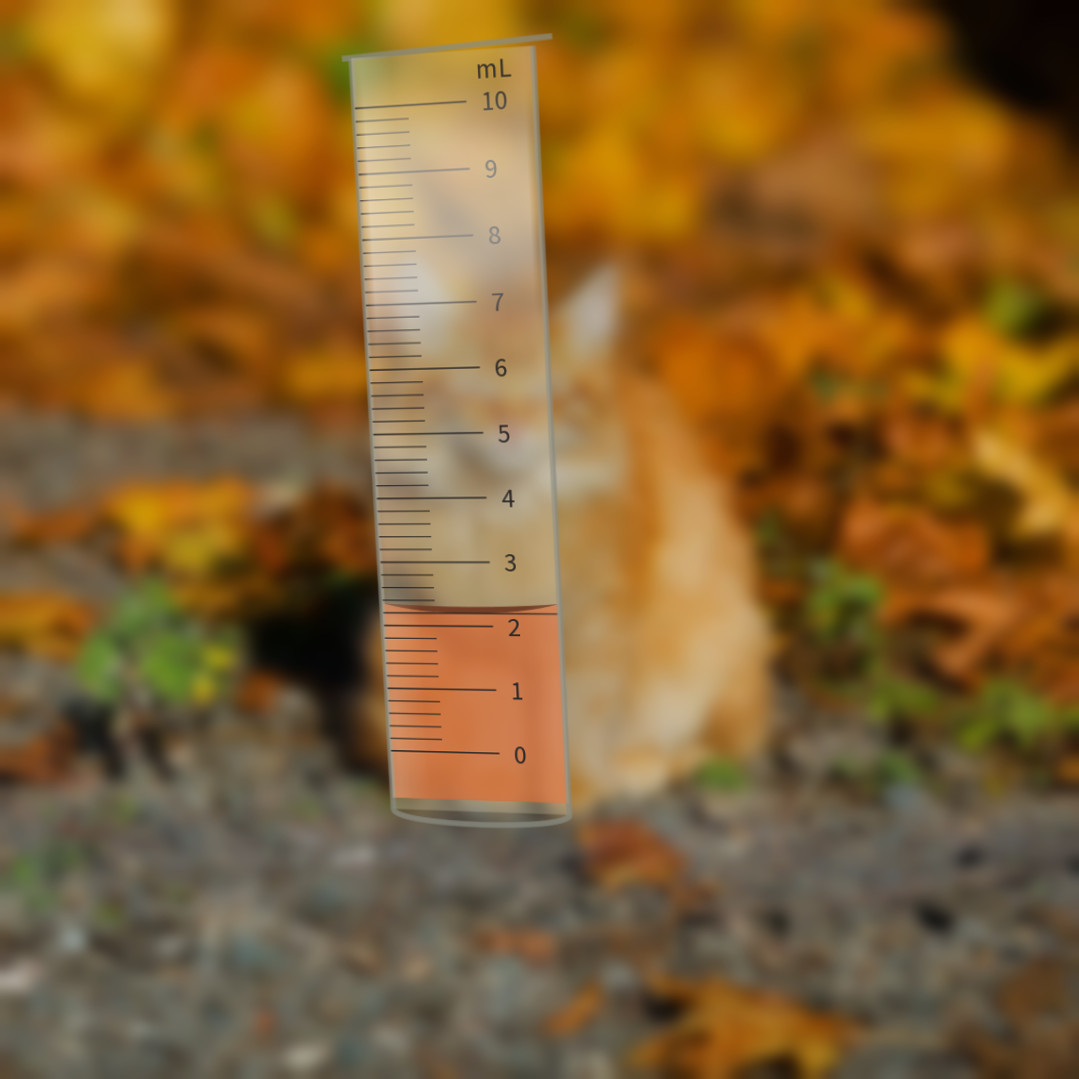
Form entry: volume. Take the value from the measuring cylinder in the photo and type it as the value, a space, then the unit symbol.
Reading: 2.2 mL
